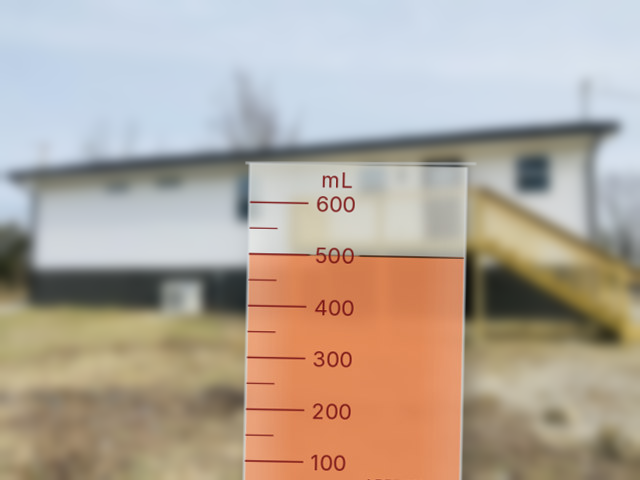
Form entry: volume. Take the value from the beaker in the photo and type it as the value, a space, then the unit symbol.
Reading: 500 mL
